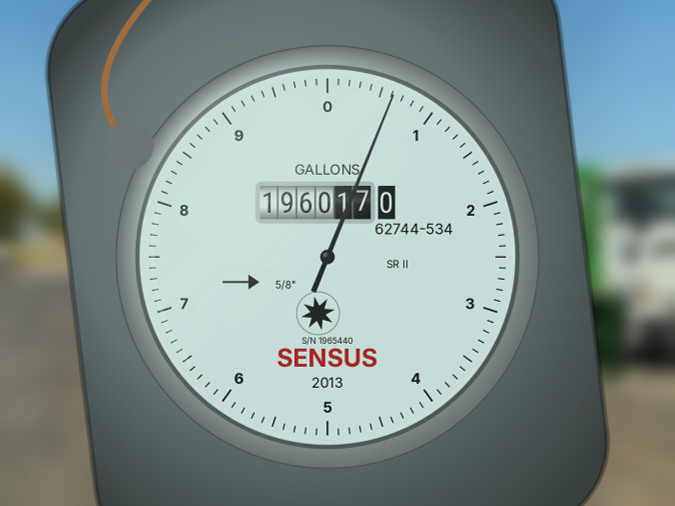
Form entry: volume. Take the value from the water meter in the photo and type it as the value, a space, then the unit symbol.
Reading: 1960170.6 gal
